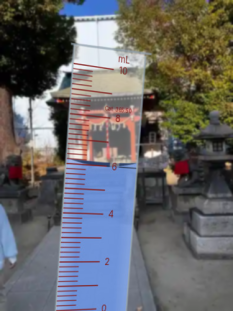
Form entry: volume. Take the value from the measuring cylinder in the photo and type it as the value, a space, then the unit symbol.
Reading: 6 mL
